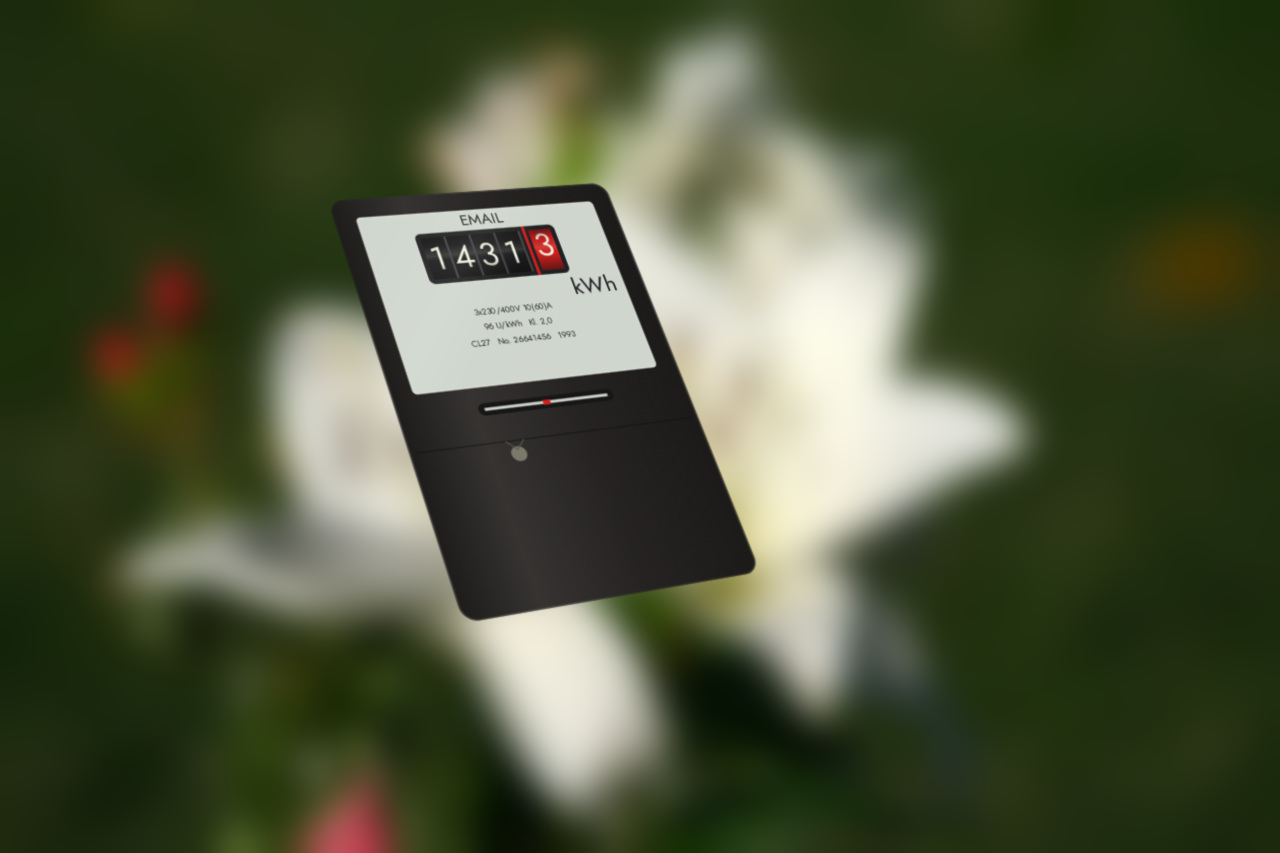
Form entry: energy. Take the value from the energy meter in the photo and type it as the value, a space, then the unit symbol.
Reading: 1431.3 kWh
